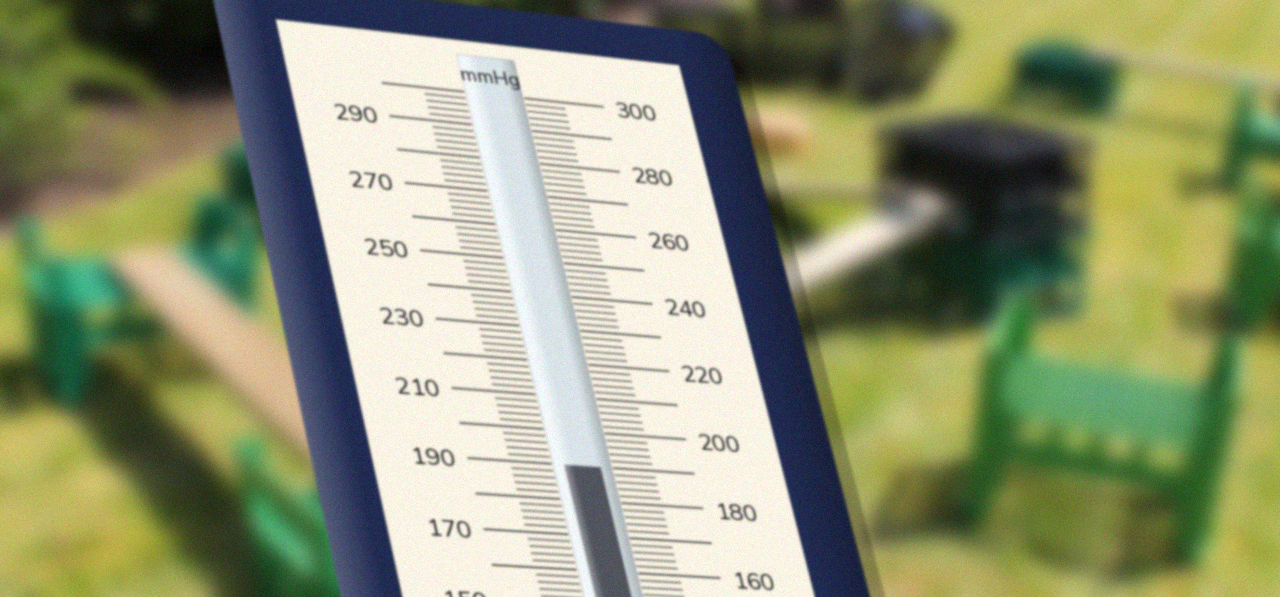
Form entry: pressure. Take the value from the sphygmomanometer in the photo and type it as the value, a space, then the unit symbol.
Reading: 190 mmHg
